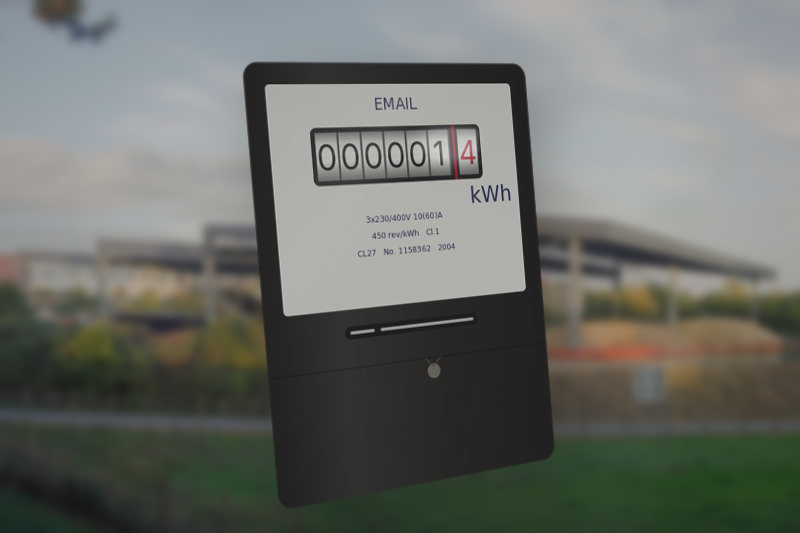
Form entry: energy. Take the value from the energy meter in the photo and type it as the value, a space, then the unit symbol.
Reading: 1.4 kWh
